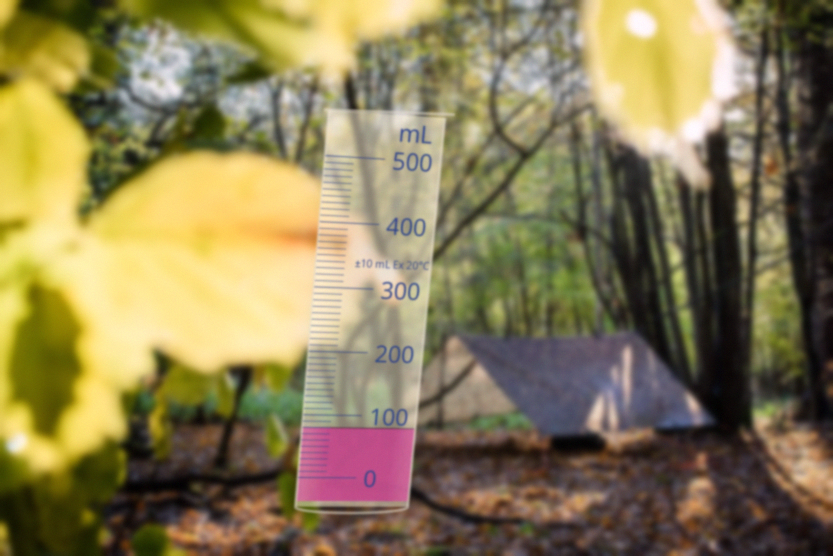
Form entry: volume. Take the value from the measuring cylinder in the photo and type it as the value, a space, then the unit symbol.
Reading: 80 mL
